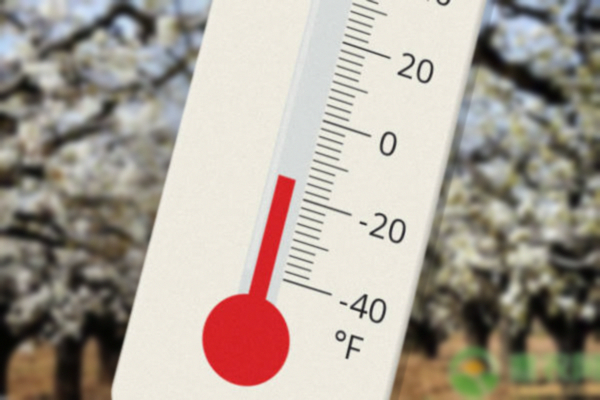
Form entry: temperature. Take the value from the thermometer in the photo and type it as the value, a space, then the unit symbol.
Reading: -16 °F
